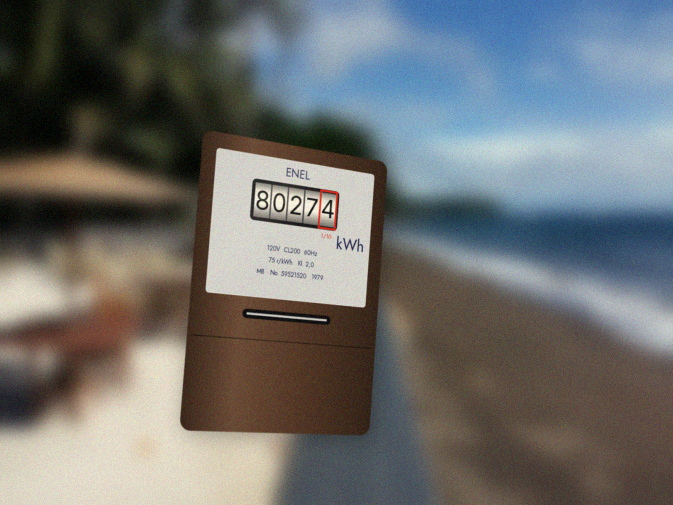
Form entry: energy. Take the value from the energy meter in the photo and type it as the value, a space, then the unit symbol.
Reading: 8027.4 kWh
